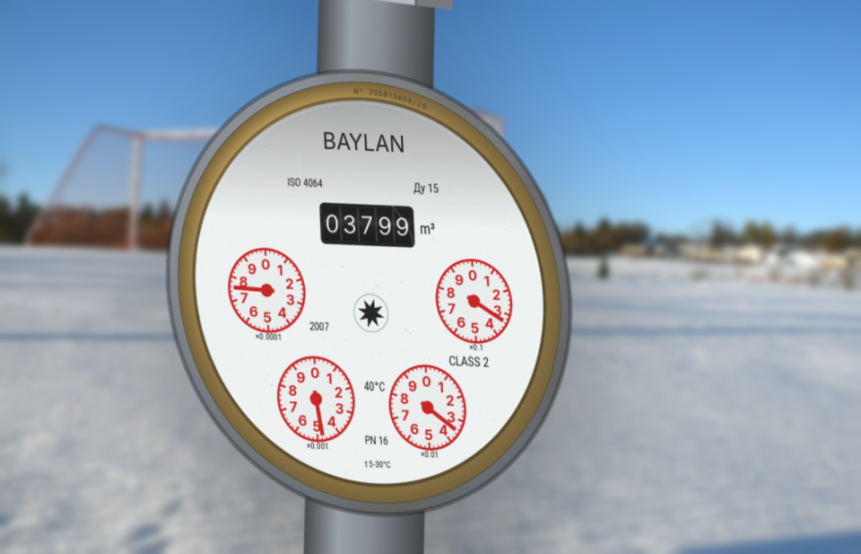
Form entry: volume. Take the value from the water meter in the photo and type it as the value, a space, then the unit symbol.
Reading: 3799.3347 m³
